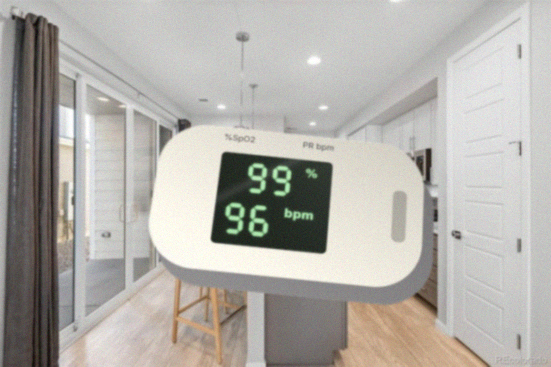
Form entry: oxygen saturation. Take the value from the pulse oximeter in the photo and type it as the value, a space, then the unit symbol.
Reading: 99 %
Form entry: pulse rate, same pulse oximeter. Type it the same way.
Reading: 96 bpm
